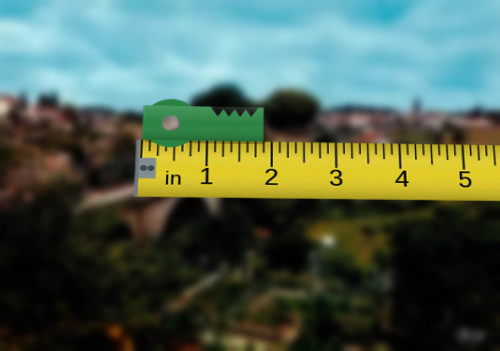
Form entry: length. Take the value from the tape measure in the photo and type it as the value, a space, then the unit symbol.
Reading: 1.875 in
